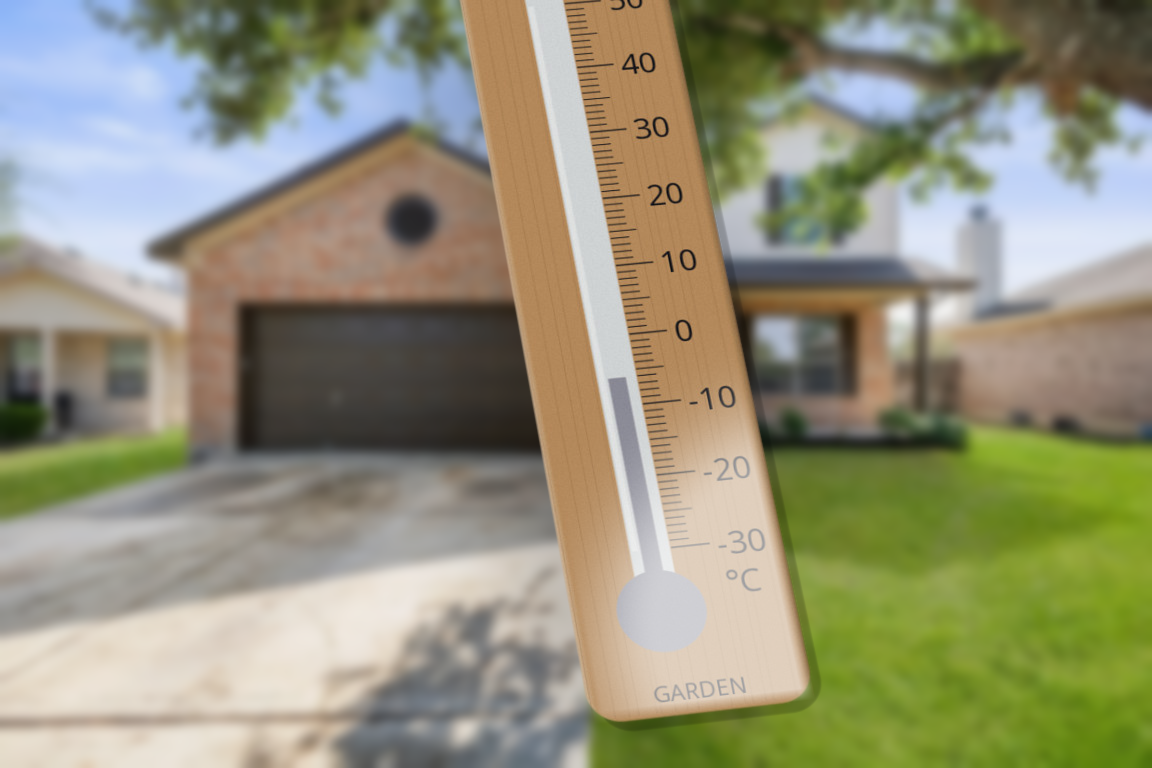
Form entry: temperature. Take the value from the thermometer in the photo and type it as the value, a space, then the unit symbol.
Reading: -6 °C
